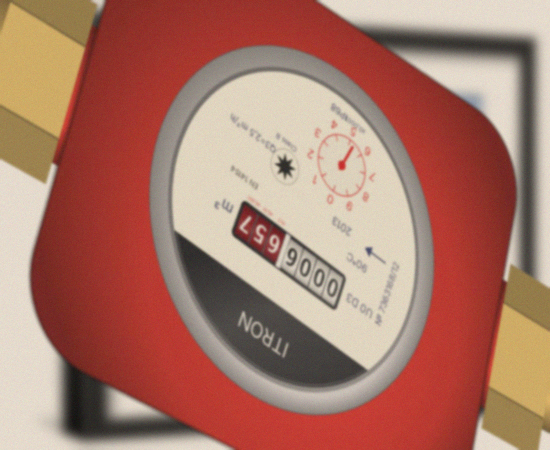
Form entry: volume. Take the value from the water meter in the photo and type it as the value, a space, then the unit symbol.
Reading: 6.6575 m³
